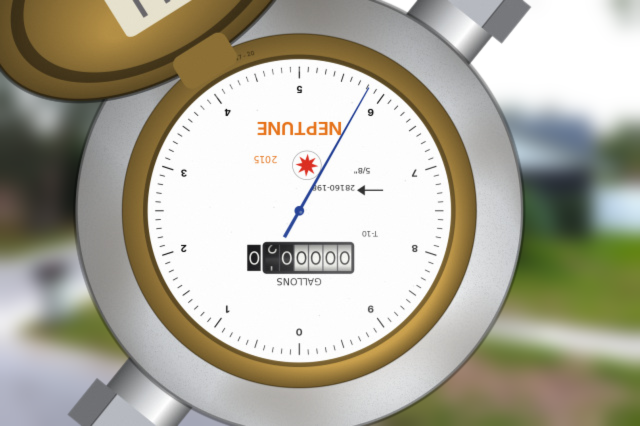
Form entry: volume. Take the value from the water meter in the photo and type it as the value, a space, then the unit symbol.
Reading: 15.8 gal
